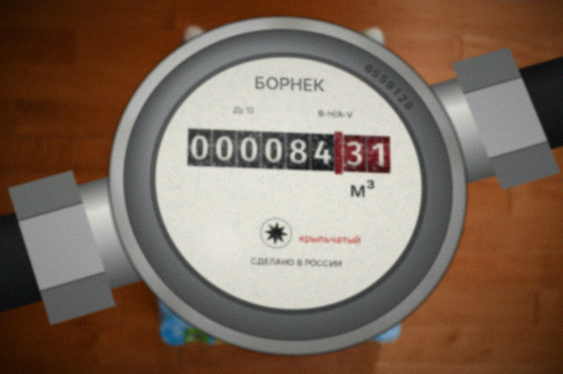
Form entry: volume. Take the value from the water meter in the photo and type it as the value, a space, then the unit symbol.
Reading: 84.31 m³
